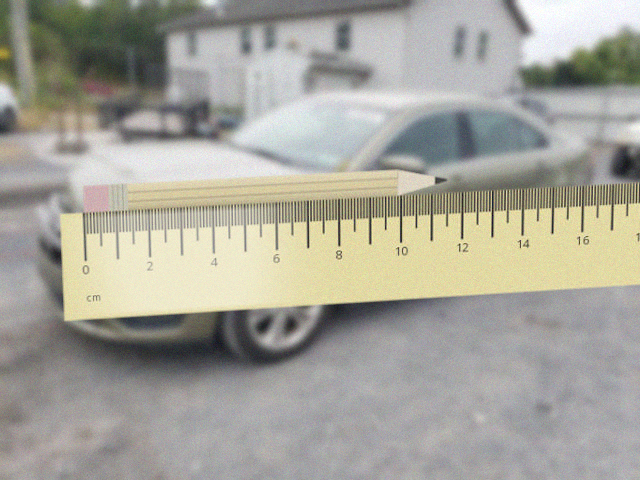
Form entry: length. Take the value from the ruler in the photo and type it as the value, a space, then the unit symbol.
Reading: 11.5 cm
